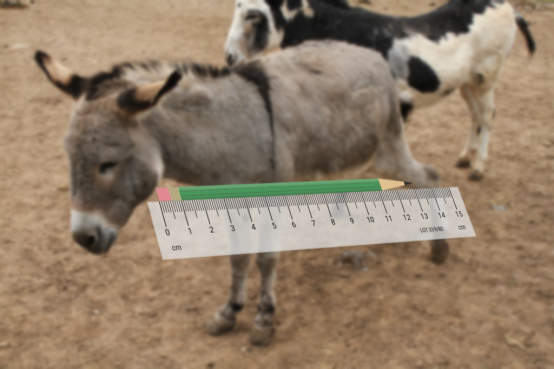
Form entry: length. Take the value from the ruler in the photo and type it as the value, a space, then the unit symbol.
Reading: 13 cm
